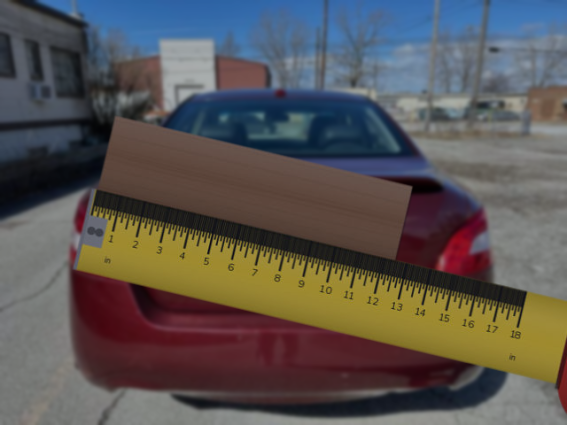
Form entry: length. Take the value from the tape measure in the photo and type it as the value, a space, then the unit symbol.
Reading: 12.5 in
